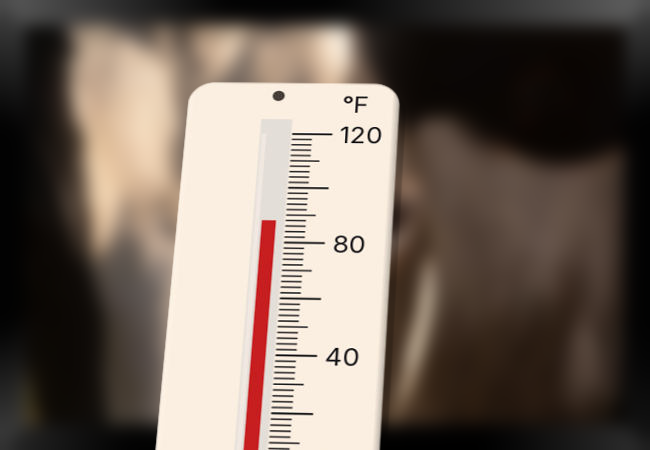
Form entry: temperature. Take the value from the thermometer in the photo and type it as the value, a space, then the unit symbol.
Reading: 88 °F
